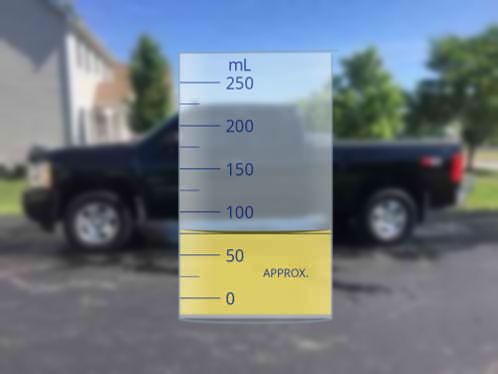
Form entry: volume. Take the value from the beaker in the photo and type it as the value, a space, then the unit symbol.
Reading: 75 mL
